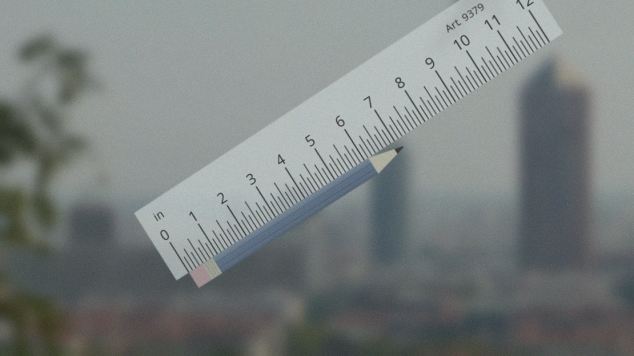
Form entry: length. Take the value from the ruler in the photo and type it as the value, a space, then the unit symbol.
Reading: 7.125 in
